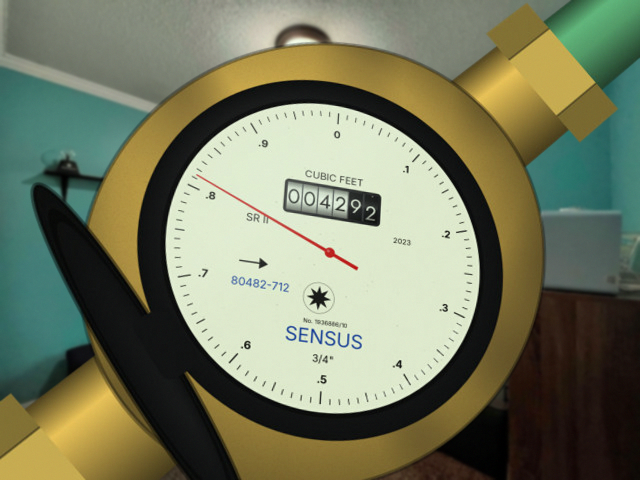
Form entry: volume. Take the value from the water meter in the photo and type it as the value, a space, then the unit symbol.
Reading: 4291.81 ft³
